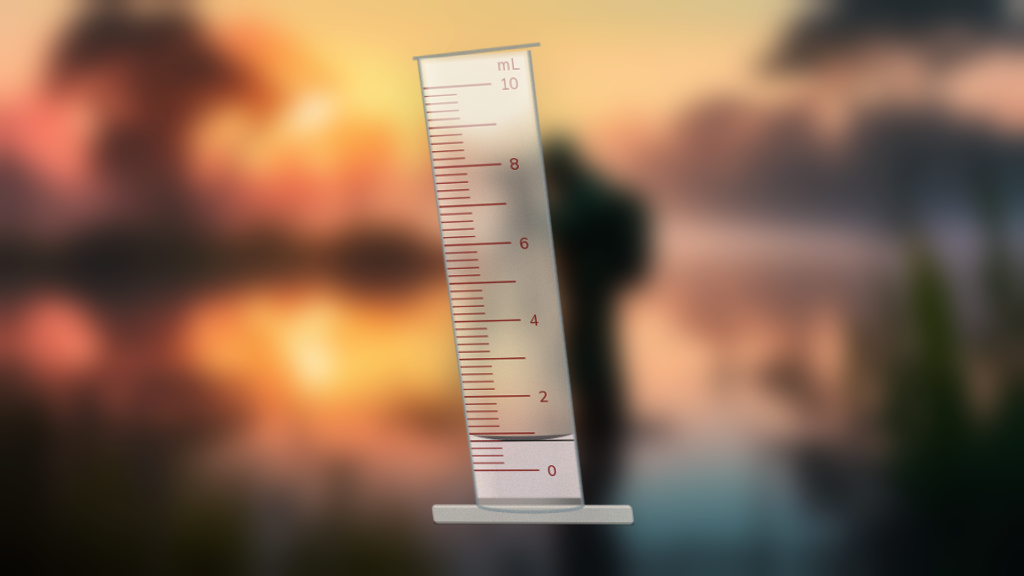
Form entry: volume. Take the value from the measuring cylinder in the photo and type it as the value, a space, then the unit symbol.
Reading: 0.8 mL
